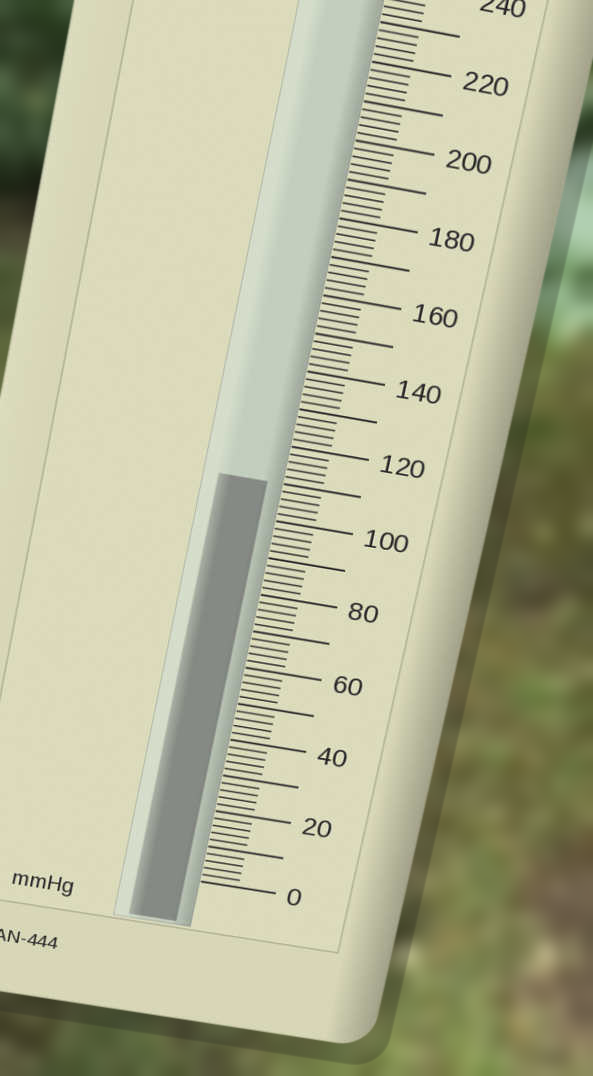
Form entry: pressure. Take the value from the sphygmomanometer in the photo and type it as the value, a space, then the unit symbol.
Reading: 110 mmHg
